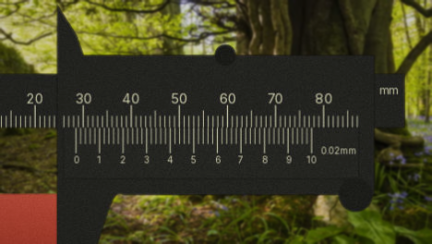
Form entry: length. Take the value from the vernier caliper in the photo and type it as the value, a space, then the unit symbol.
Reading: 28.5 mm
